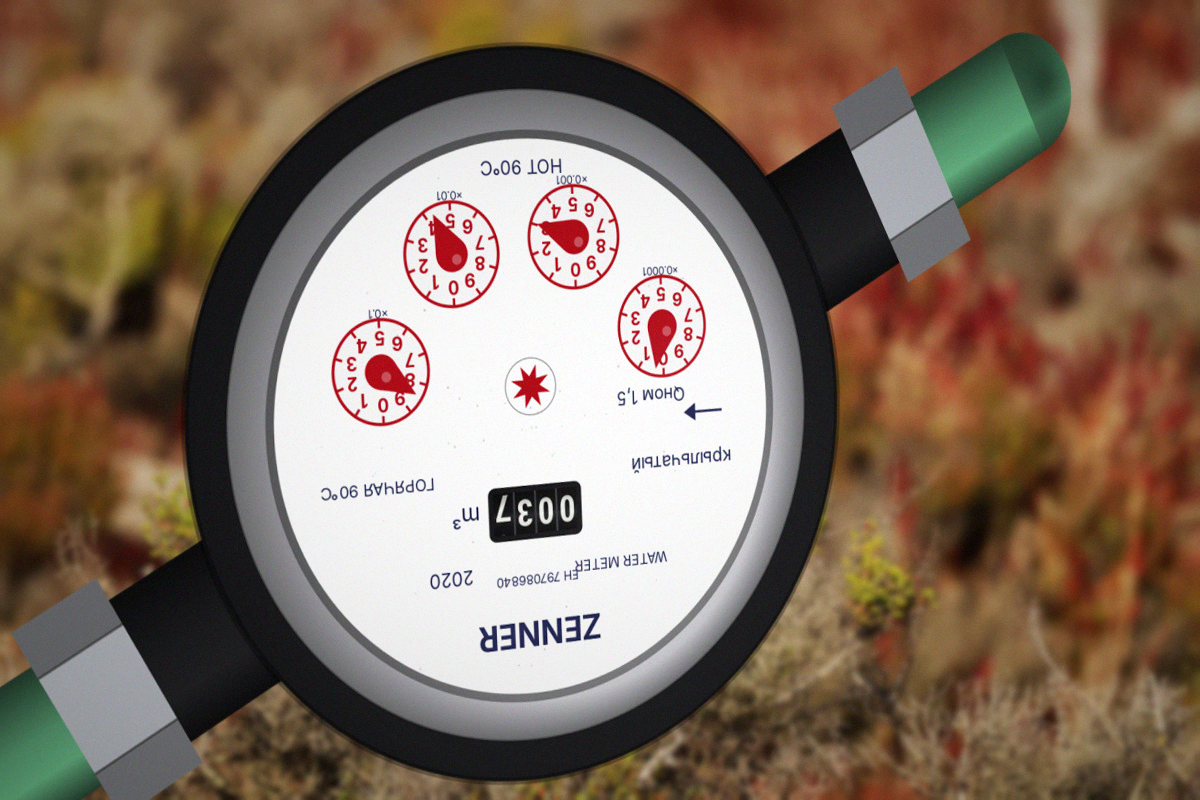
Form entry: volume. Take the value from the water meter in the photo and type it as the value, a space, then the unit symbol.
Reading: 36.8430 m³
